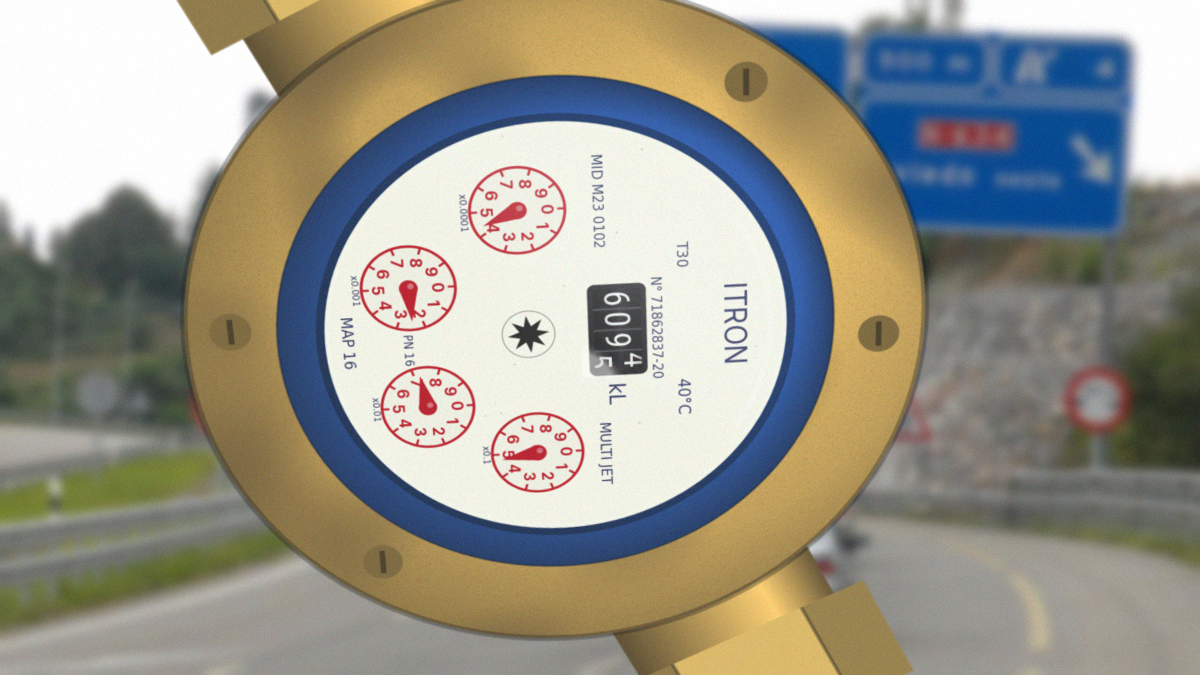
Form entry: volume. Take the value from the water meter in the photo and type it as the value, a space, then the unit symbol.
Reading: 6094.4724 kL
